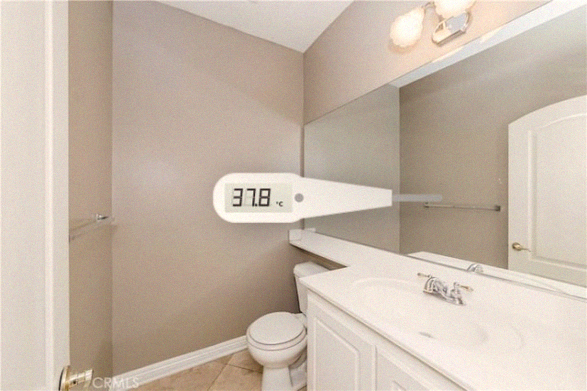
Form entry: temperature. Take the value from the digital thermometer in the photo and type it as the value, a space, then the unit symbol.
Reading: 37.8 °C
